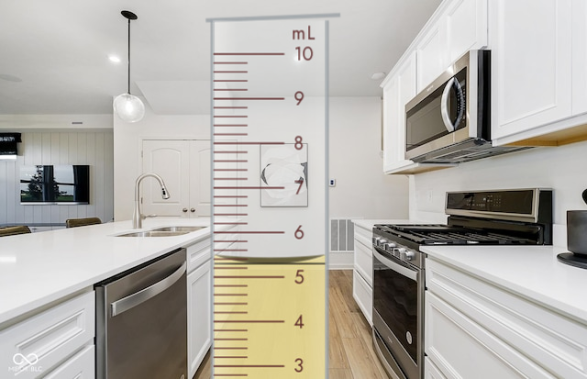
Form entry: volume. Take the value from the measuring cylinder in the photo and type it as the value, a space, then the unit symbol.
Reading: 5.3 mL
